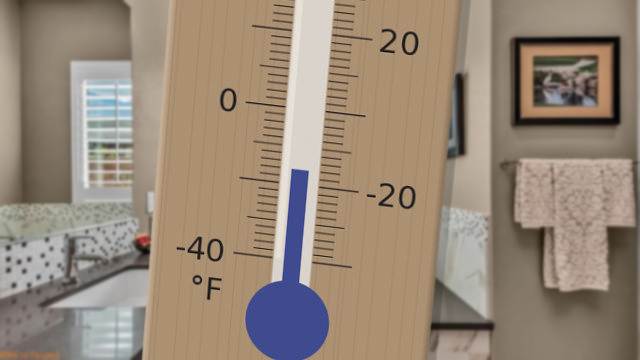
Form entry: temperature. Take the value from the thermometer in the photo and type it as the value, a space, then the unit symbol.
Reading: -16 °F
